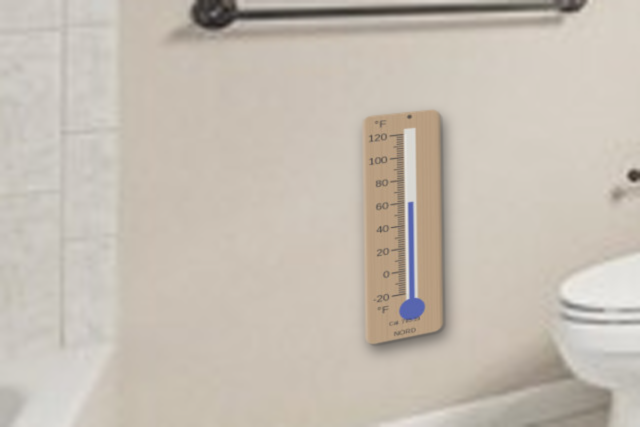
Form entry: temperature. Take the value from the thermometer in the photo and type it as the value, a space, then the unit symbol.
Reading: 60 °F
